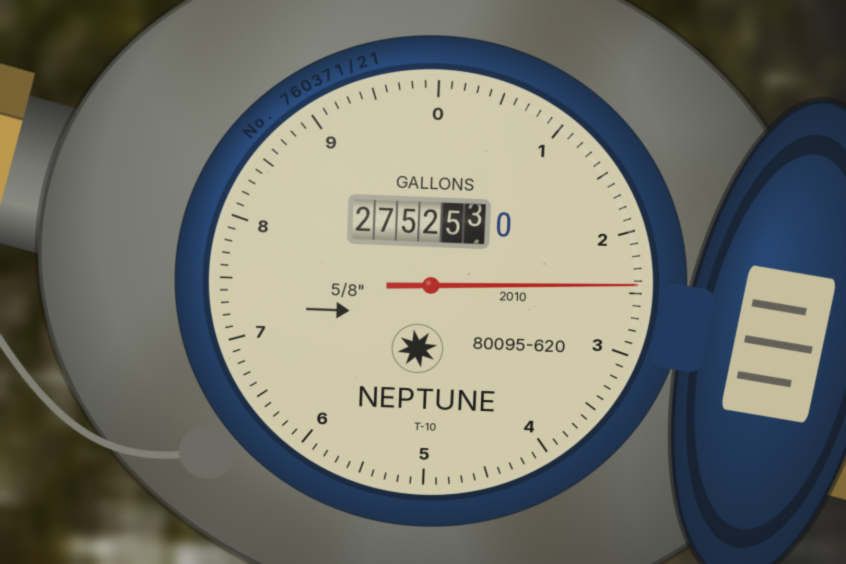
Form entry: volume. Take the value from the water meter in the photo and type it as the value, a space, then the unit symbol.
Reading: 2752532.4 gal
